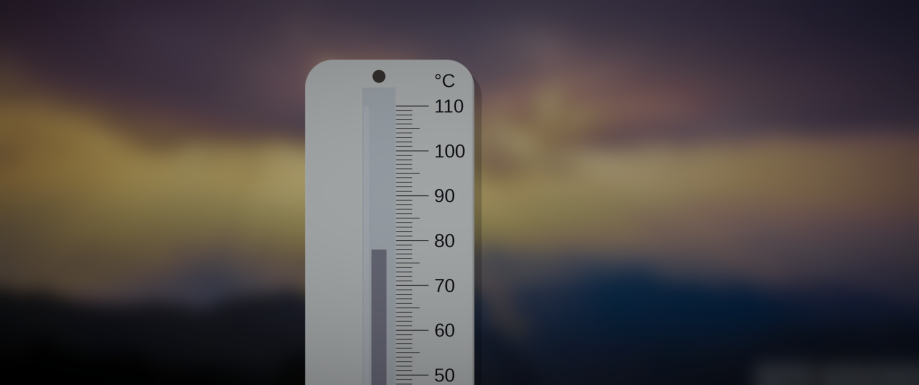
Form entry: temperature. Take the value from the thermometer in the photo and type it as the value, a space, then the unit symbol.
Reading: 78 °C
